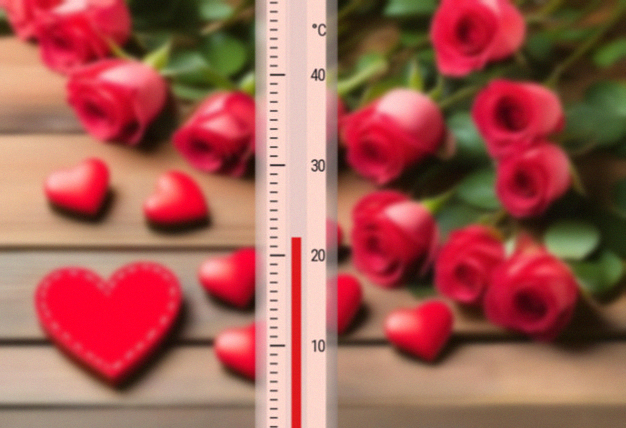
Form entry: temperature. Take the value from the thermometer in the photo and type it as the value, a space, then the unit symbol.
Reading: 22 °C
